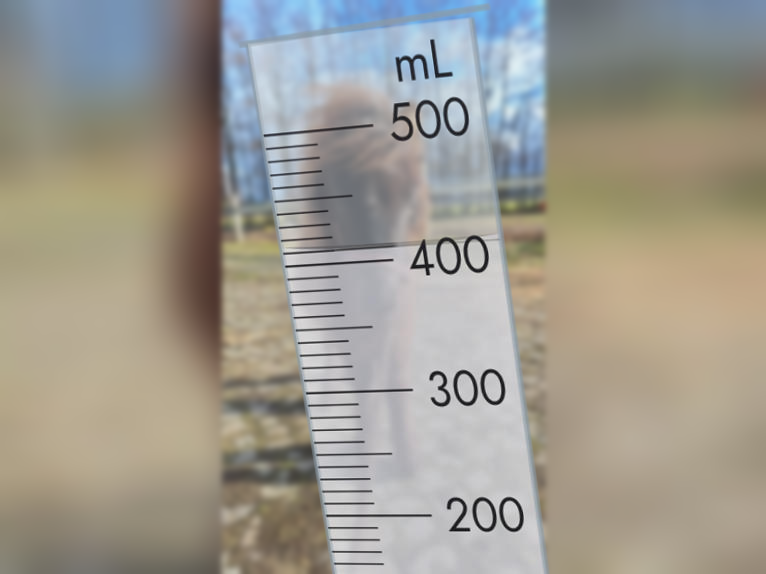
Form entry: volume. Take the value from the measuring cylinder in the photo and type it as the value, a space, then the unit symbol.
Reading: 410 mL
